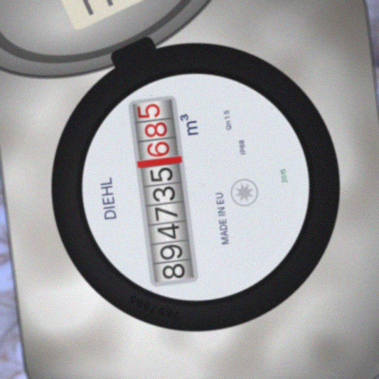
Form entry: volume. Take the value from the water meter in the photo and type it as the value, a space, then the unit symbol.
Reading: 894735.685 m³
